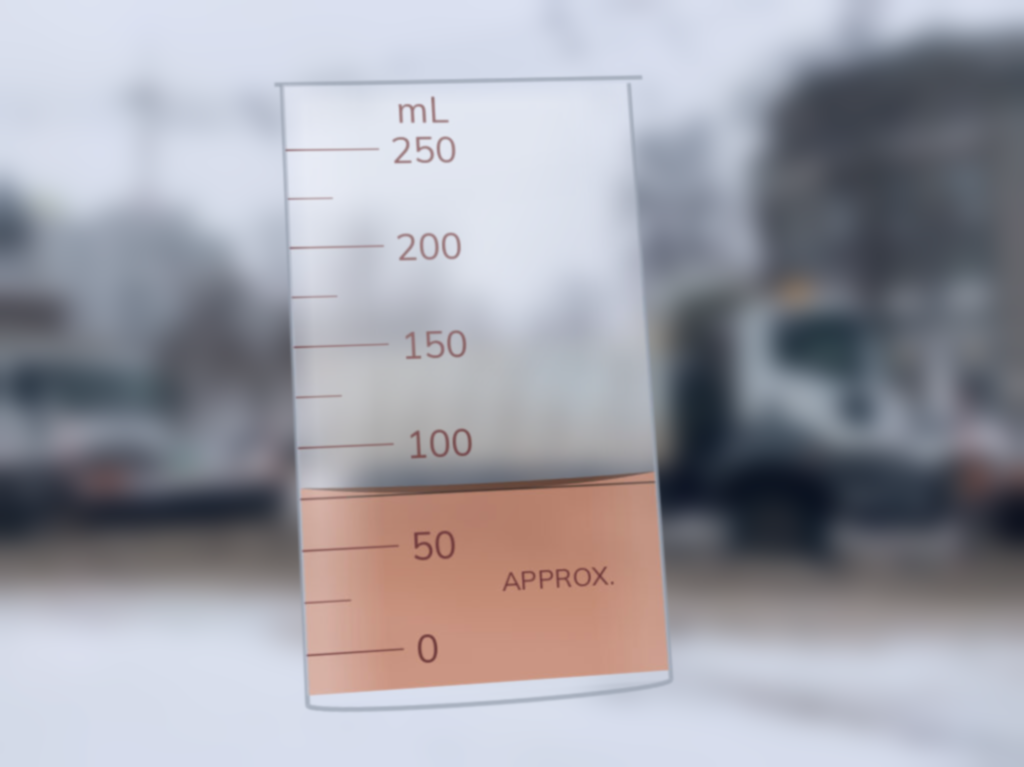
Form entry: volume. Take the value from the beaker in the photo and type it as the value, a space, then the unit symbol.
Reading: 75 mL
